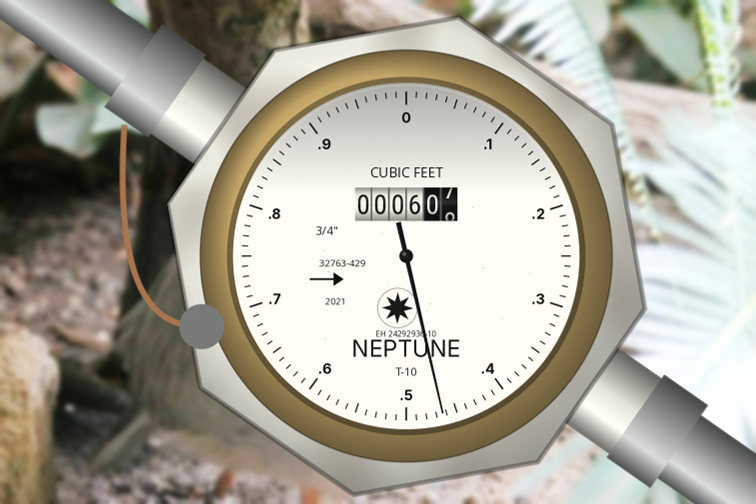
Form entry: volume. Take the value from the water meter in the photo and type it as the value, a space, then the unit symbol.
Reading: 607.46 ft³
